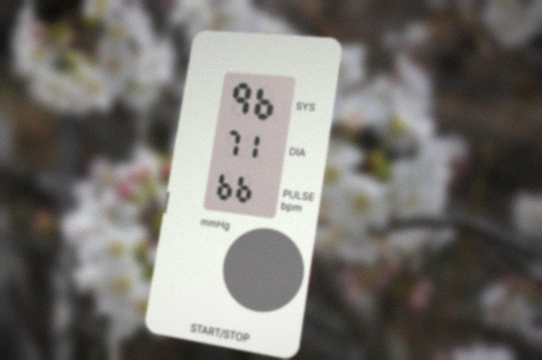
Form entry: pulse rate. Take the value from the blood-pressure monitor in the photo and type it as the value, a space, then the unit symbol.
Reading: 66 bpm
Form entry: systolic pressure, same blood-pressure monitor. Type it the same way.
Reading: 96 mmHg
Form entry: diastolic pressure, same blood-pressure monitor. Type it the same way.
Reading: 71 mmHg
